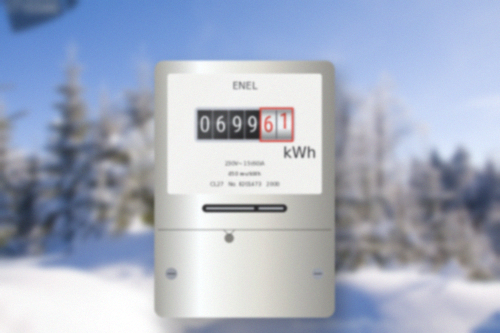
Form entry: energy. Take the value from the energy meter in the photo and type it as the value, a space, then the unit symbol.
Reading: 699.61 kWh
